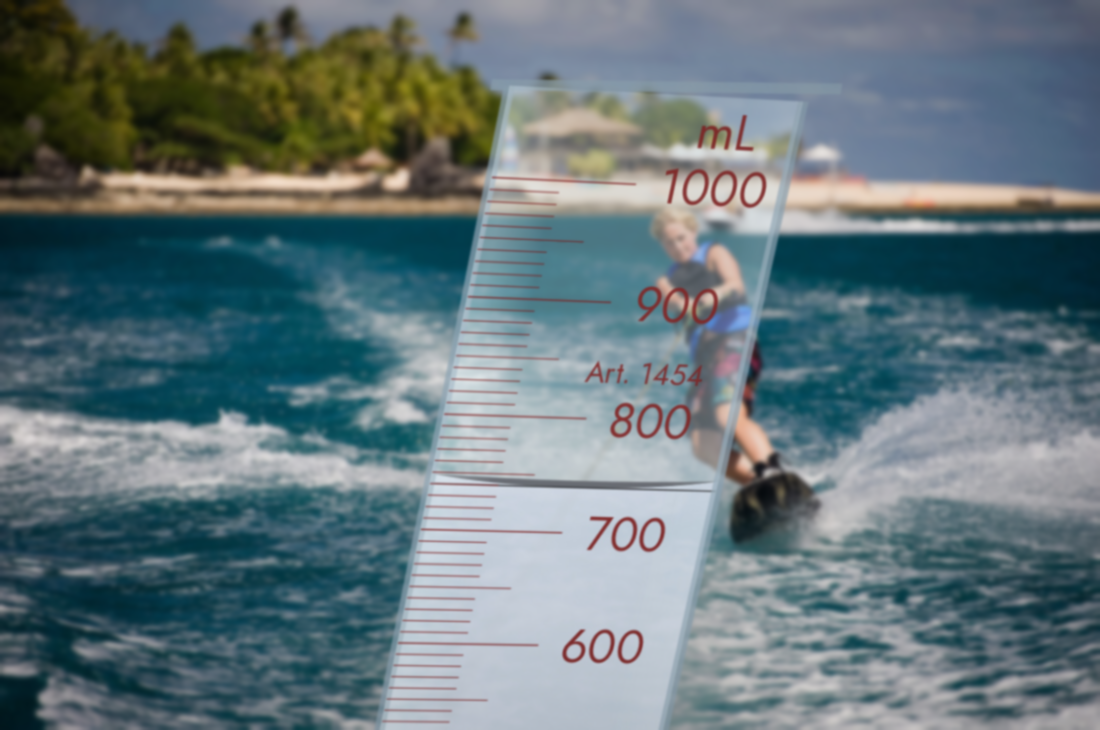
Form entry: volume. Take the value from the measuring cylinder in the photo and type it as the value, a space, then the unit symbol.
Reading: 740 mL
